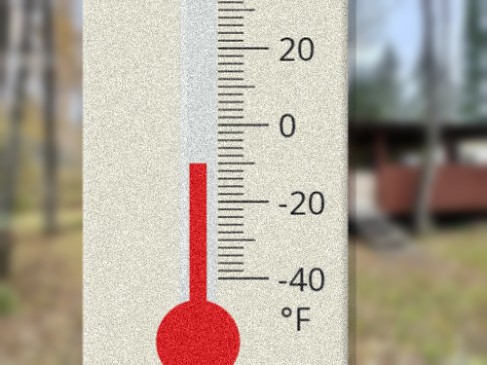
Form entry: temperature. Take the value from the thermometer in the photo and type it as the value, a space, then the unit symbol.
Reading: -10 °F
